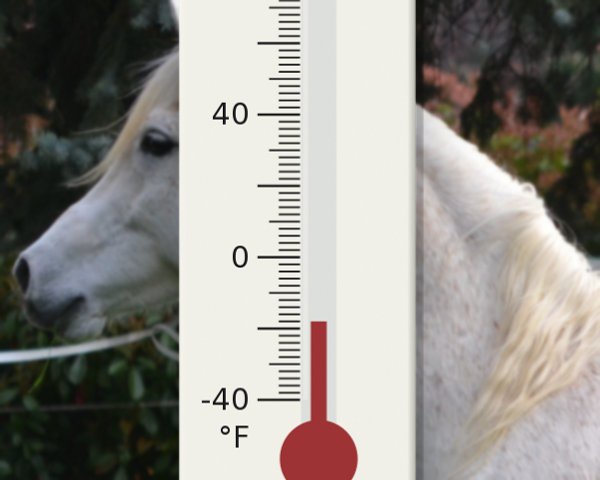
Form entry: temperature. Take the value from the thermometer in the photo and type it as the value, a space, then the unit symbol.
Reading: -18 °F
